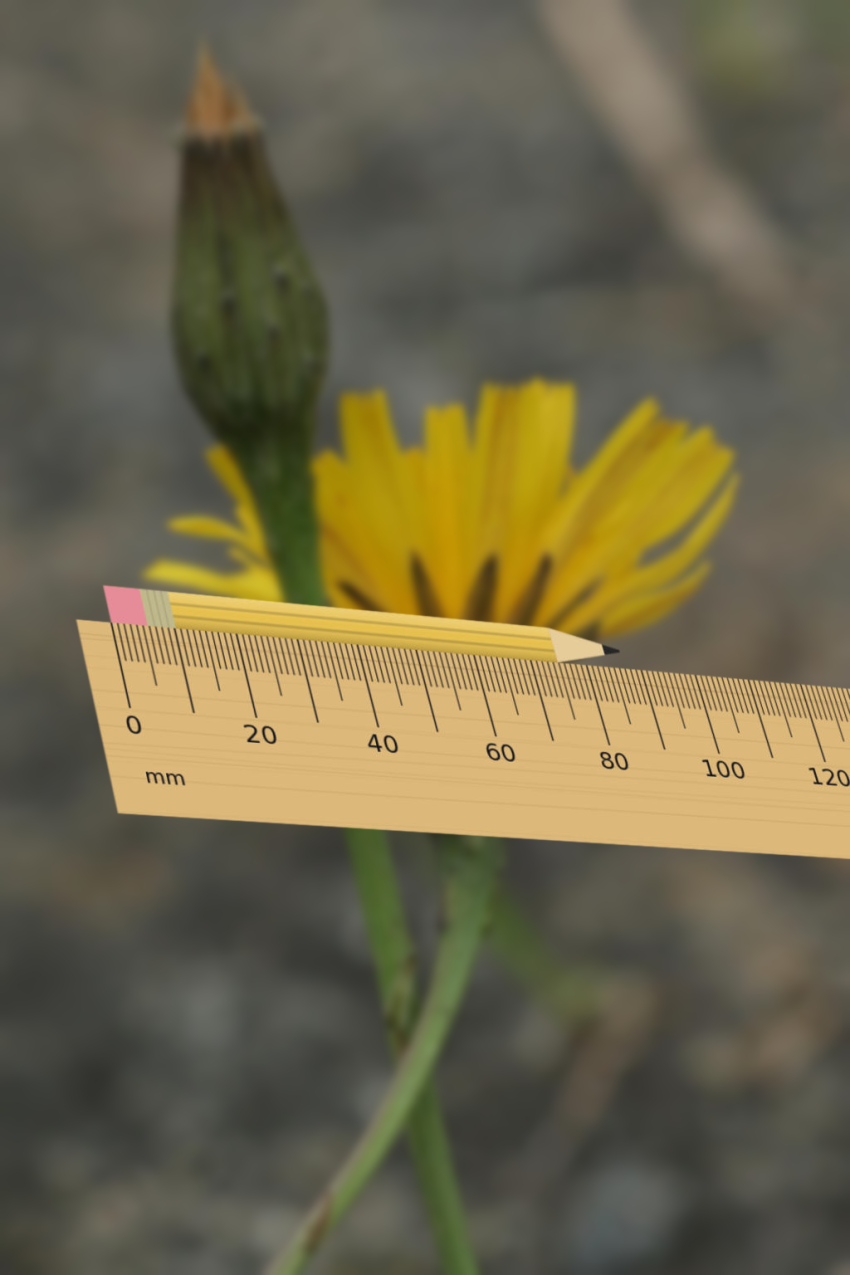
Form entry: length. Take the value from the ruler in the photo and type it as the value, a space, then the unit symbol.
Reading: 87 mm
